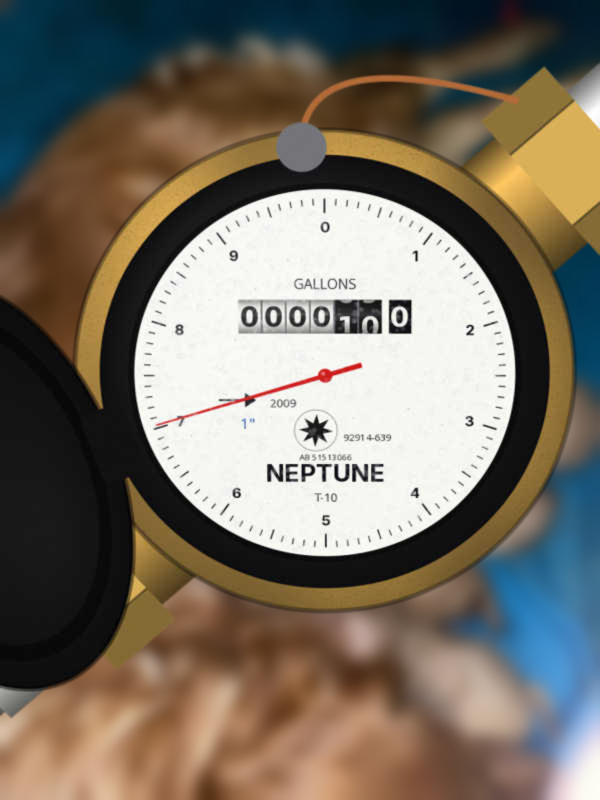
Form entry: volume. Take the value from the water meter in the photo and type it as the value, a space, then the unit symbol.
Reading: 97.0 gal
